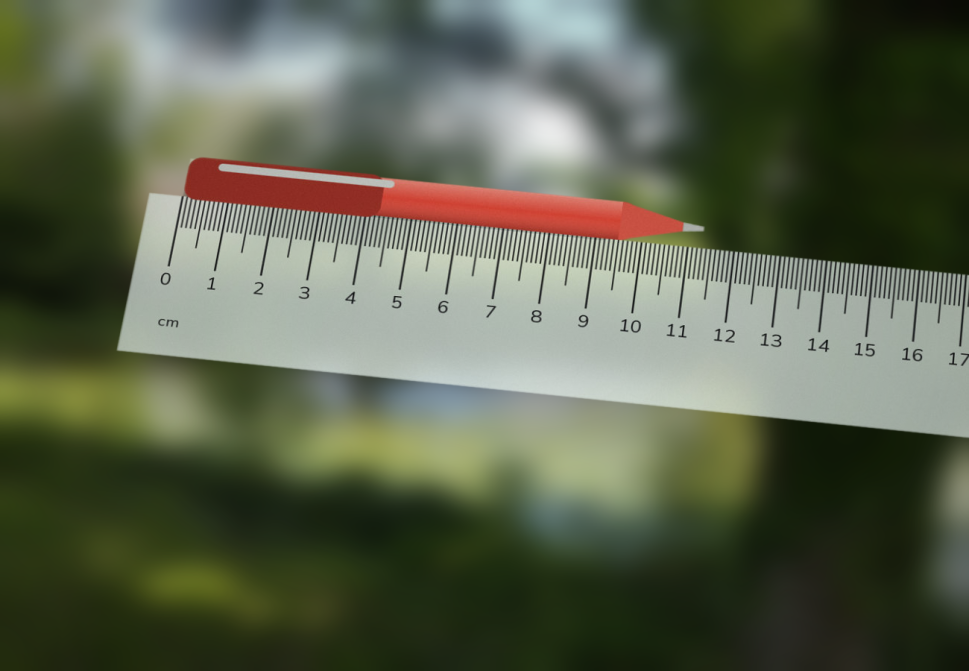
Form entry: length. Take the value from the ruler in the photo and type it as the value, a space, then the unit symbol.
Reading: 11.3 cm
